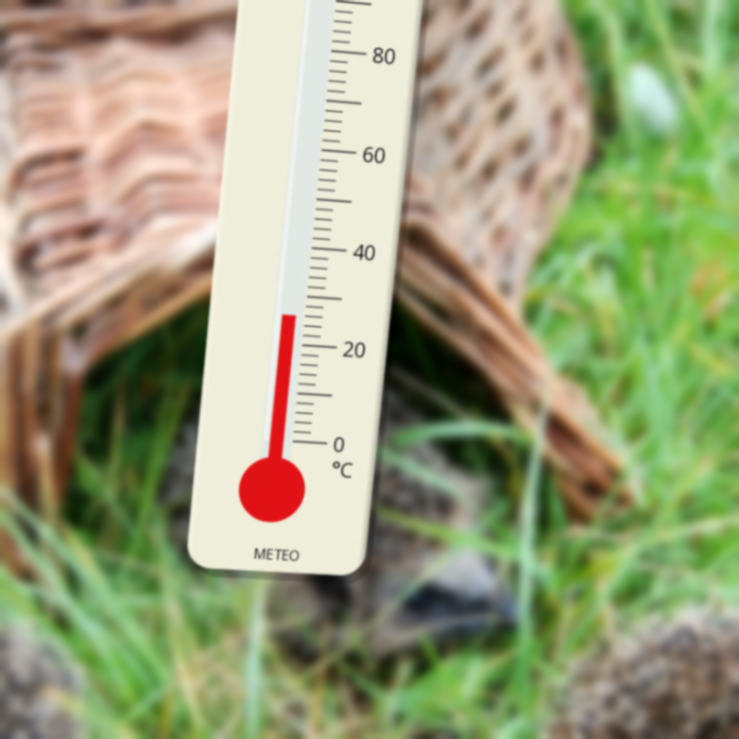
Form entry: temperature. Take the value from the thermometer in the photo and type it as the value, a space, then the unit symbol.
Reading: 26 °C
